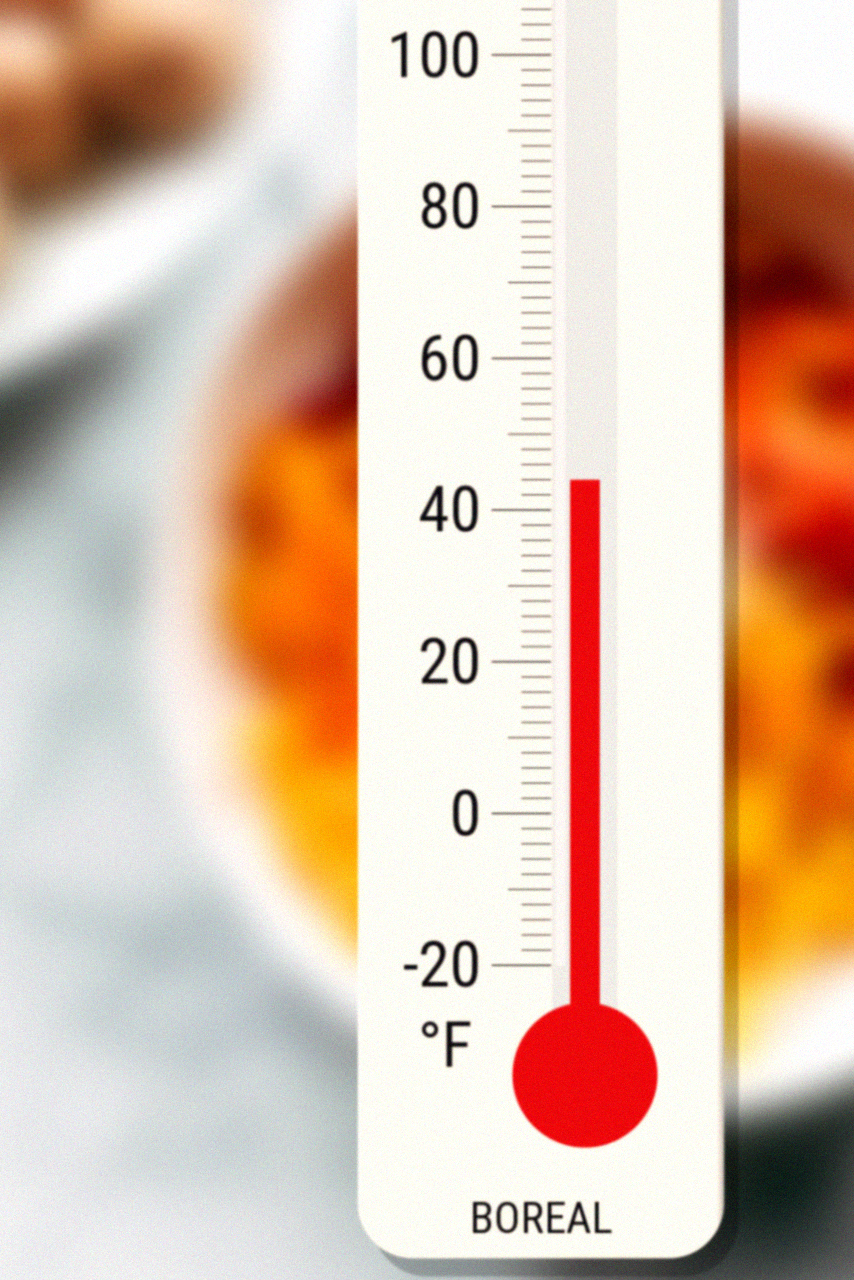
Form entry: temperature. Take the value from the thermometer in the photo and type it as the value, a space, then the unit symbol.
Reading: 44 °F
